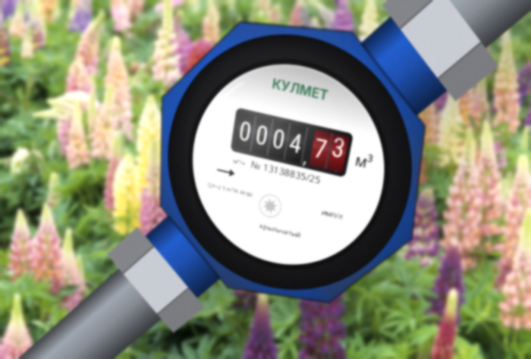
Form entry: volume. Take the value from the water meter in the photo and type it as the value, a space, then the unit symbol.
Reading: 4.73 m³
